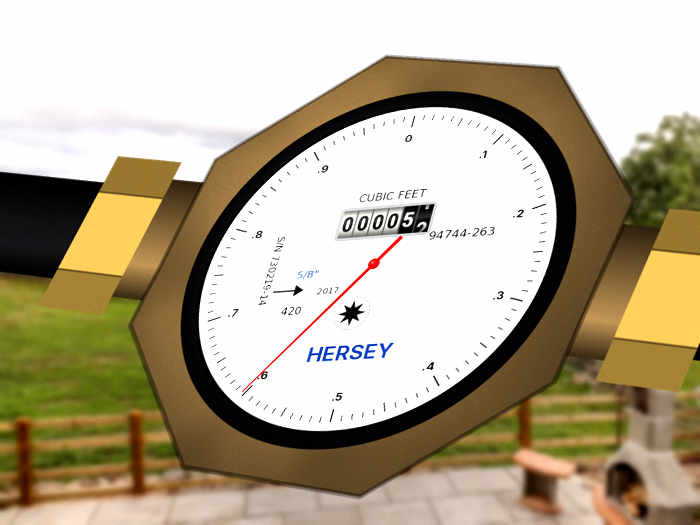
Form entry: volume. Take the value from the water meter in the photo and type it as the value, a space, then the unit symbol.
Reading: 51.60 ft³
